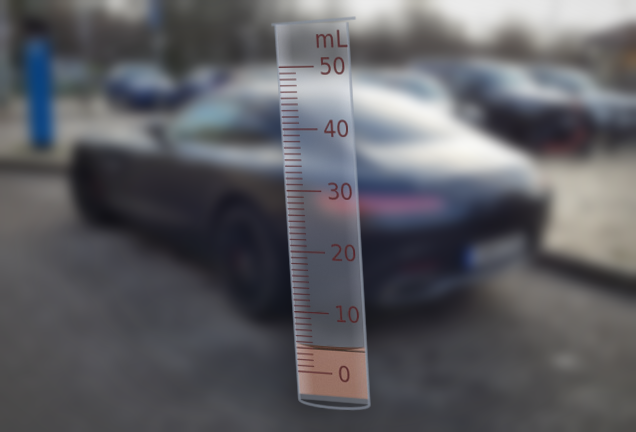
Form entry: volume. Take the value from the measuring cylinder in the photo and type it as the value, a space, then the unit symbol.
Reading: 4 mL
